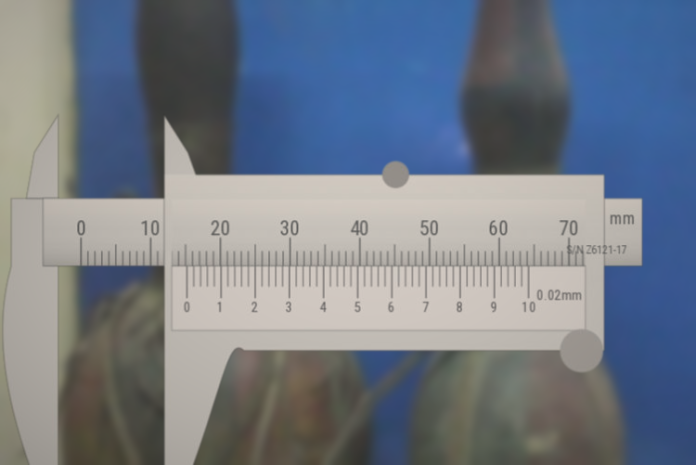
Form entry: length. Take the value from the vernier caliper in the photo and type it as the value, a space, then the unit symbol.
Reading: 15.2 mm
